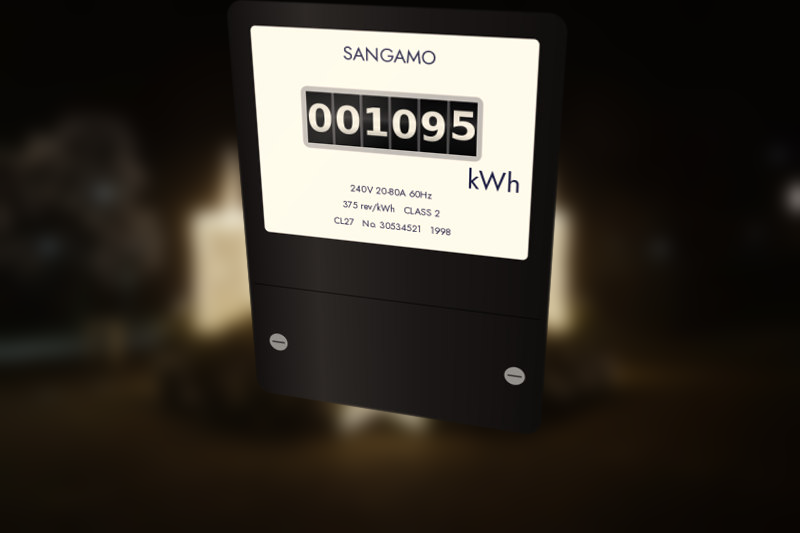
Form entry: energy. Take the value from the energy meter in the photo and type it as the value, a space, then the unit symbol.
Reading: 1095 kWh
